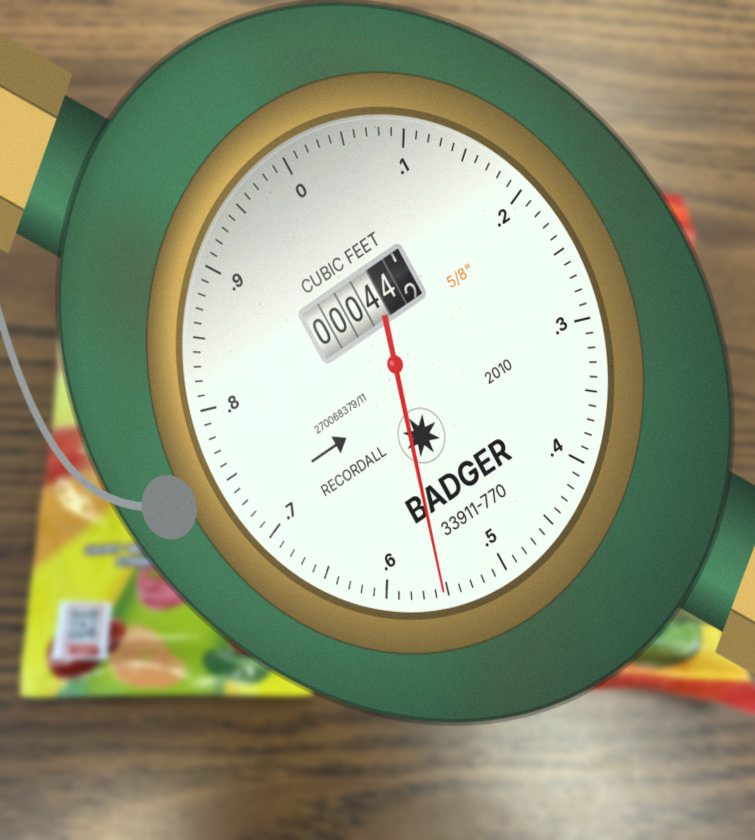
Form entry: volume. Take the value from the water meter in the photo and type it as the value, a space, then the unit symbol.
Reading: 441.55 ft³
